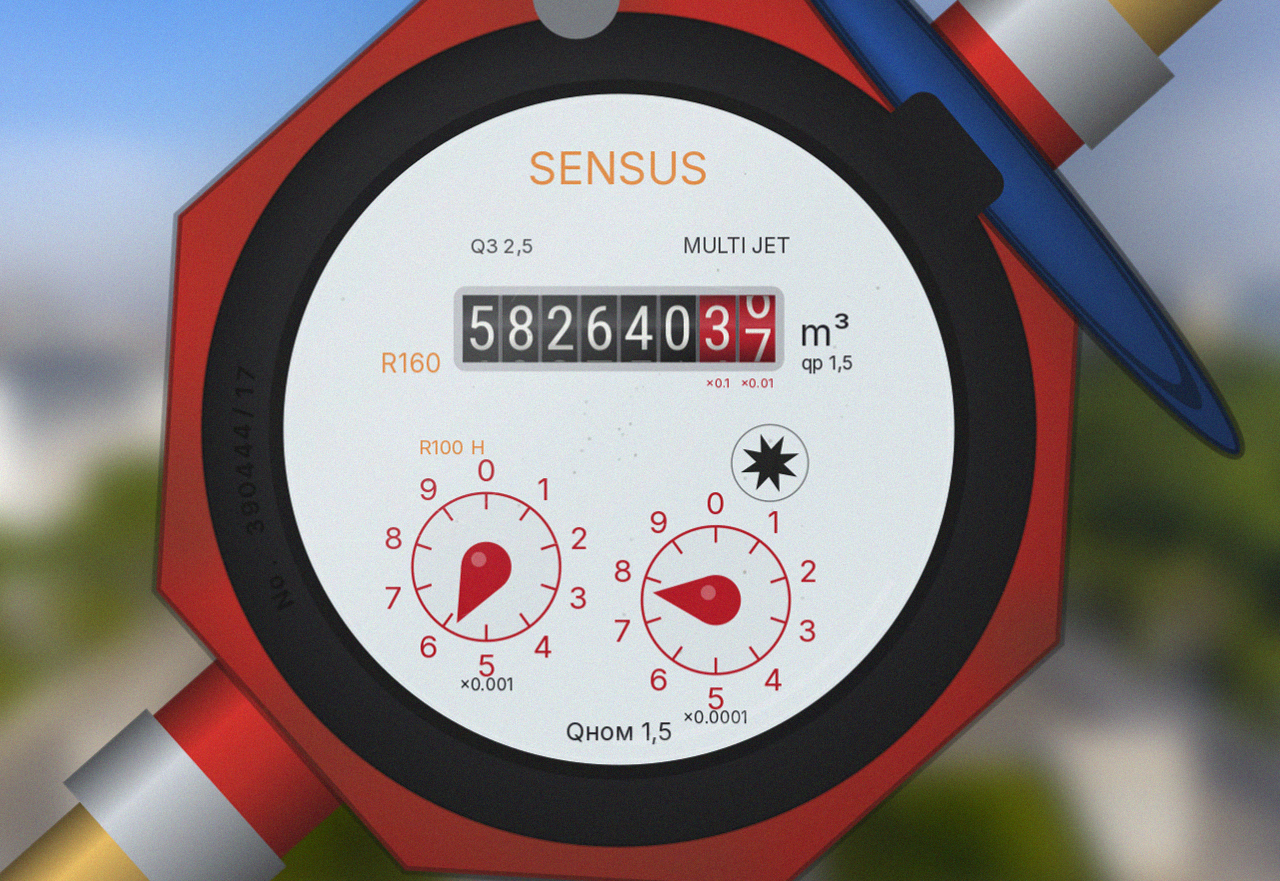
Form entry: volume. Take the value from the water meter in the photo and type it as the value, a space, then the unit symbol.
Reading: 582640.3657 m³
